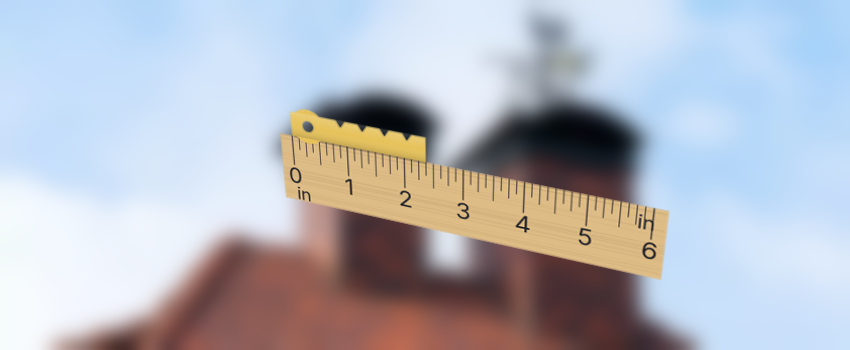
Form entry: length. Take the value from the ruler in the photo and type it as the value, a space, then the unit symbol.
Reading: 2.375 in
